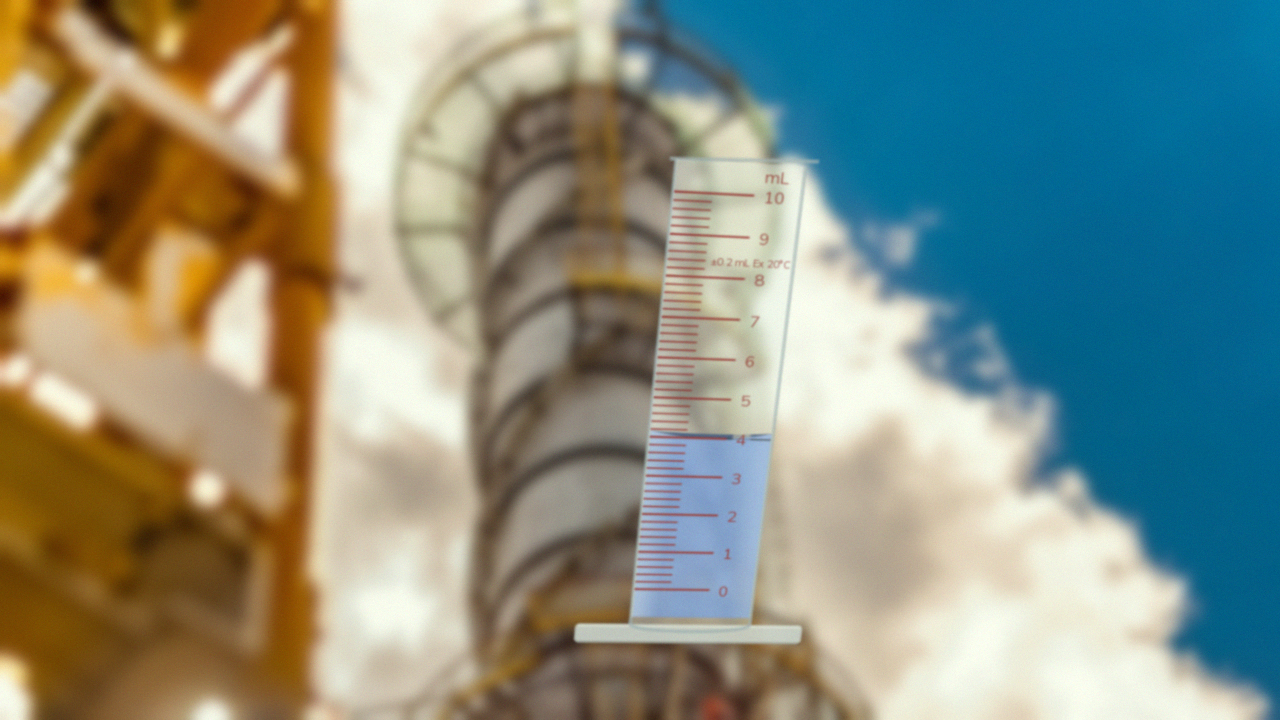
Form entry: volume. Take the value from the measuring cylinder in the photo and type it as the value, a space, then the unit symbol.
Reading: 4 mL
